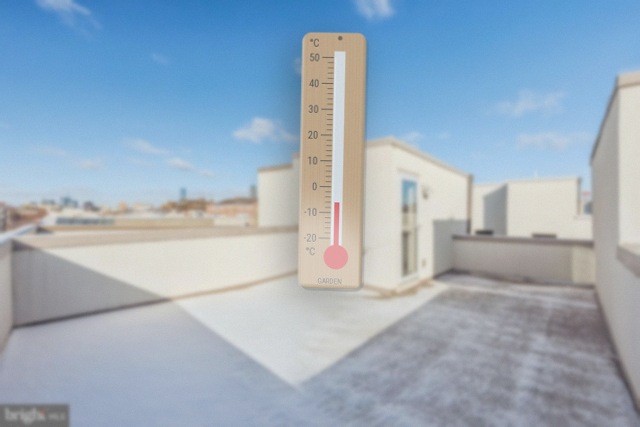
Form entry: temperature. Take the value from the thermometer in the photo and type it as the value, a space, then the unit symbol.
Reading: -6 °C
